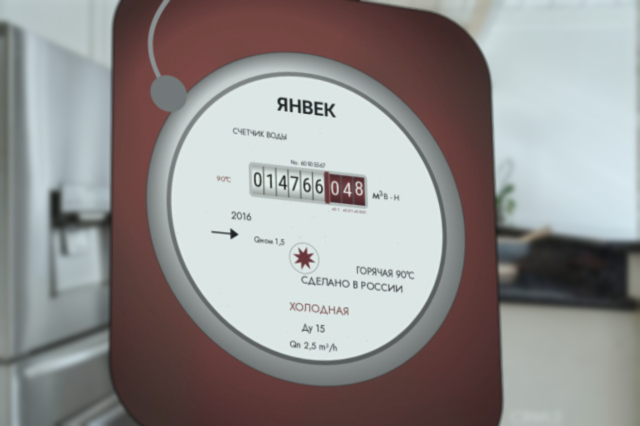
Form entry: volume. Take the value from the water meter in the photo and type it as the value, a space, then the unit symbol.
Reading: 14766.048 m³
